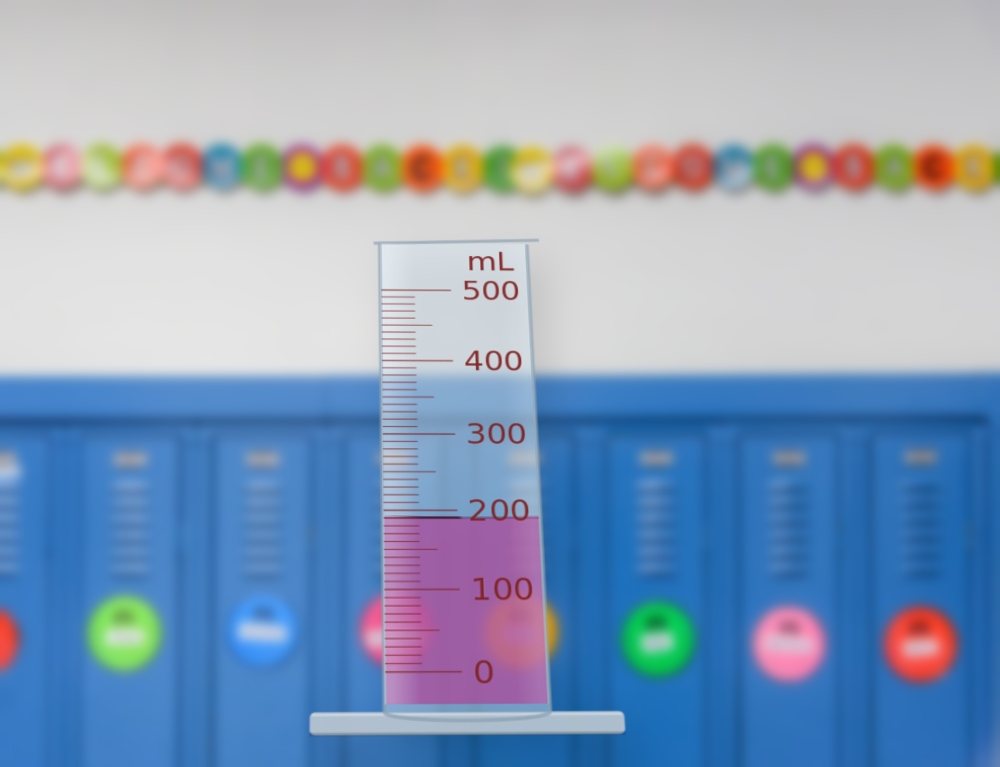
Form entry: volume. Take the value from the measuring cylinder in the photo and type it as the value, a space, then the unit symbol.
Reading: 190 mL
